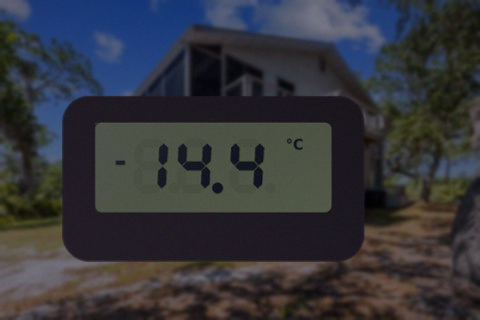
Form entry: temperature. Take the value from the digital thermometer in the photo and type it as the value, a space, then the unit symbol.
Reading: -14.4 °C
